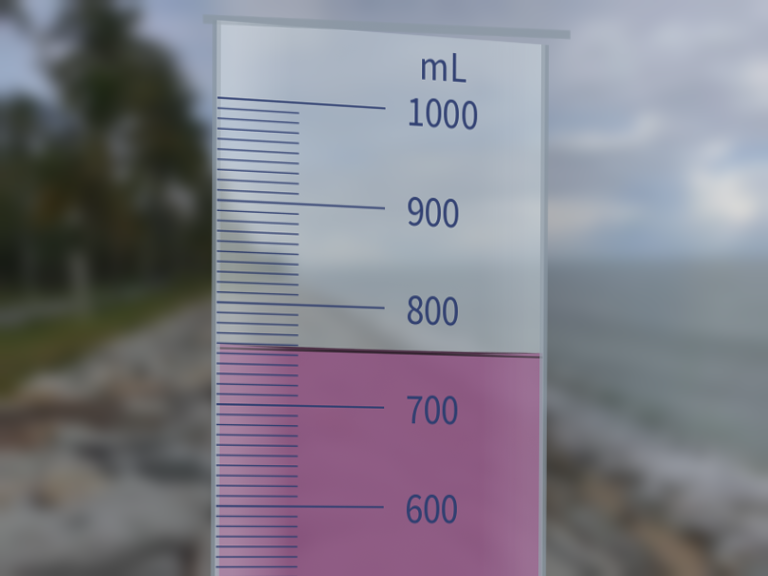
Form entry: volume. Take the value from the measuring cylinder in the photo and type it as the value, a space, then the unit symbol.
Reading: 755 mL
